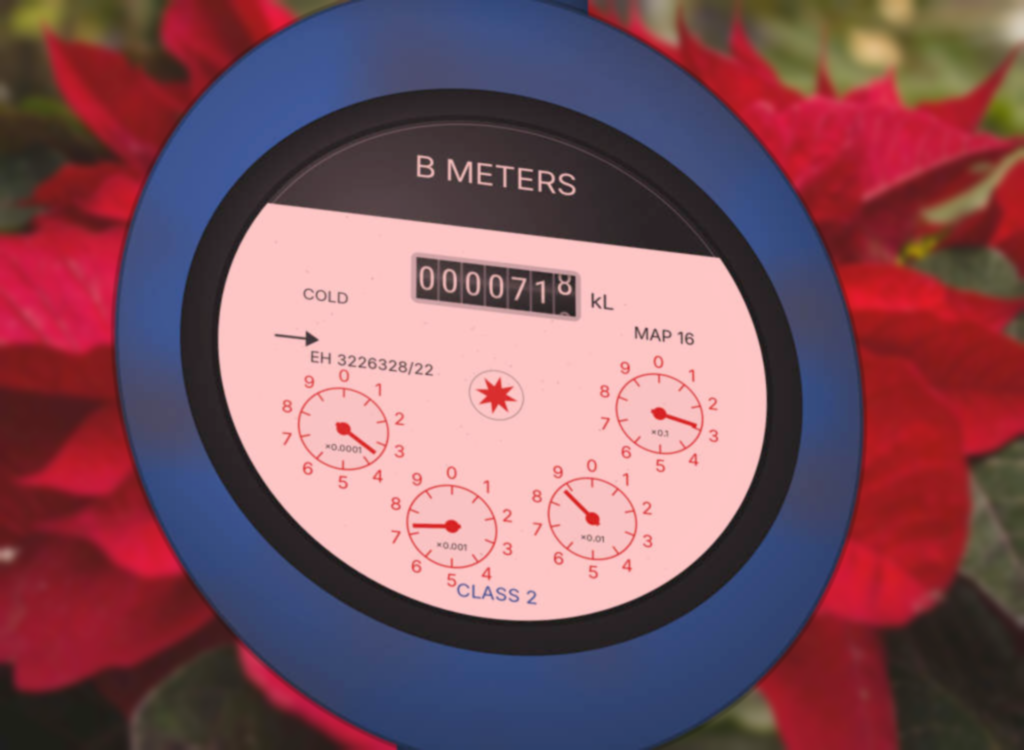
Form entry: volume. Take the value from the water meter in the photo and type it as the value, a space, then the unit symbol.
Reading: 718.2873 kL
